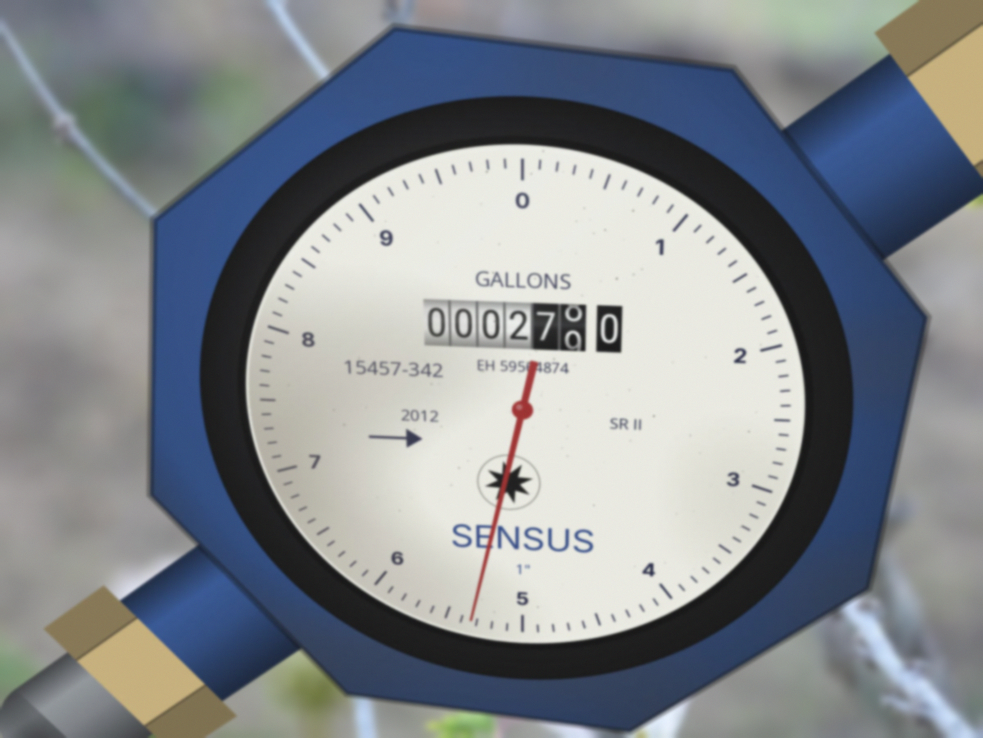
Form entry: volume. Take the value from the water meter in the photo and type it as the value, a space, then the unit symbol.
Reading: 2785.3 gal
